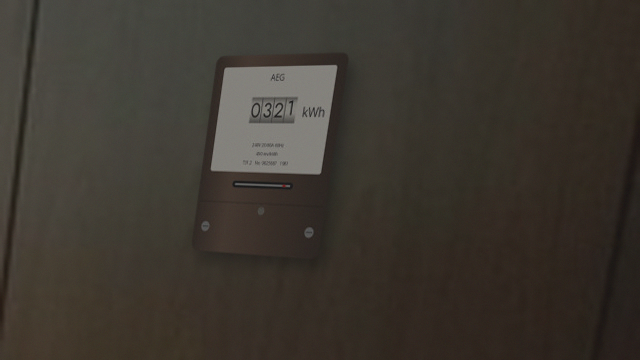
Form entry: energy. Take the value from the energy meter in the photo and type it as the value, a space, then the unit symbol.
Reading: 321 kWh
